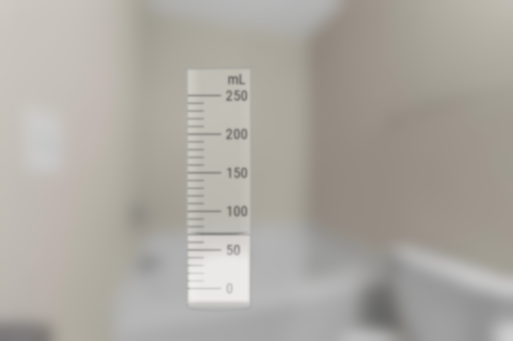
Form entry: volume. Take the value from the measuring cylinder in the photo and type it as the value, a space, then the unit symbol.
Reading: 70 mL
